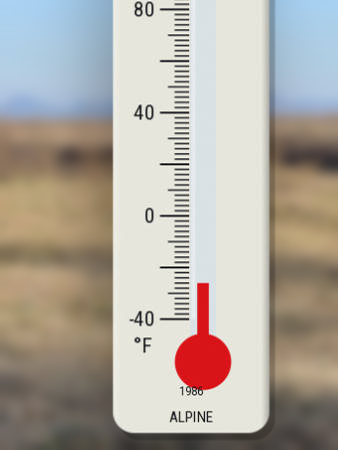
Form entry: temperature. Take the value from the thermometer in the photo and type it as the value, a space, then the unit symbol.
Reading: -26 °F
